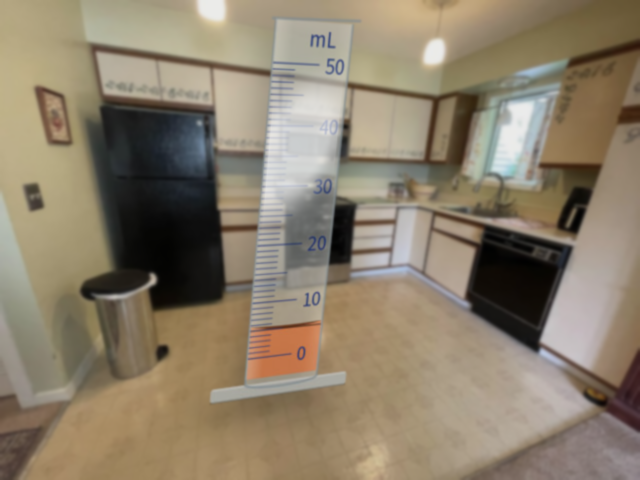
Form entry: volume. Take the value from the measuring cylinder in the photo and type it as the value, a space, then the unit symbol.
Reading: 5 mL
